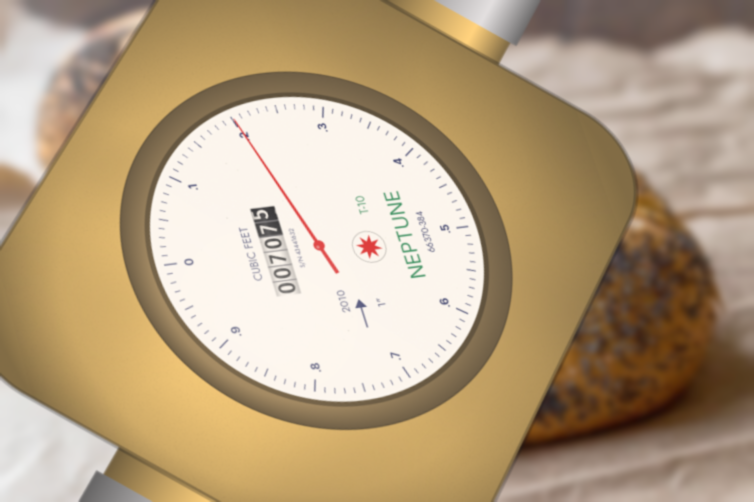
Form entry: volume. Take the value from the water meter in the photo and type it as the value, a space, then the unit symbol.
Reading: 7075.20 ft³
